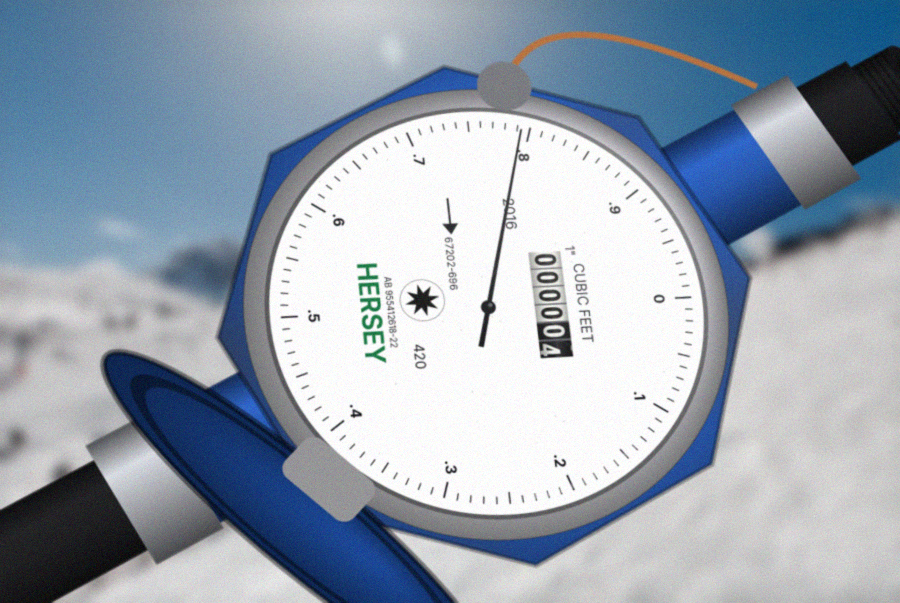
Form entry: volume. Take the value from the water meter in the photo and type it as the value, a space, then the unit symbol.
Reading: 3.79 ft³
